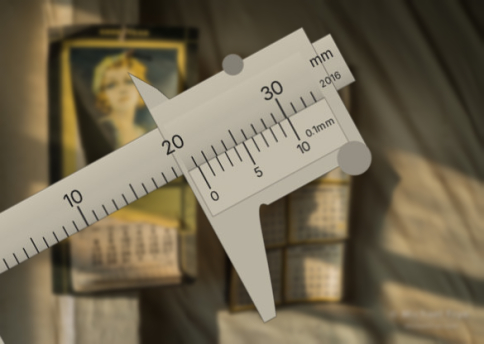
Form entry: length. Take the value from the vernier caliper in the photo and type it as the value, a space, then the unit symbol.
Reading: 21.1 mm
